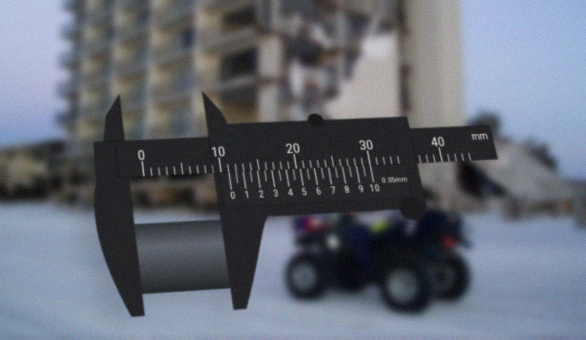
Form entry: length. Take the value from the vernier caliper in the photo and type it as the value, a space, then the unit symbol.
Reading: 11.0 mm
